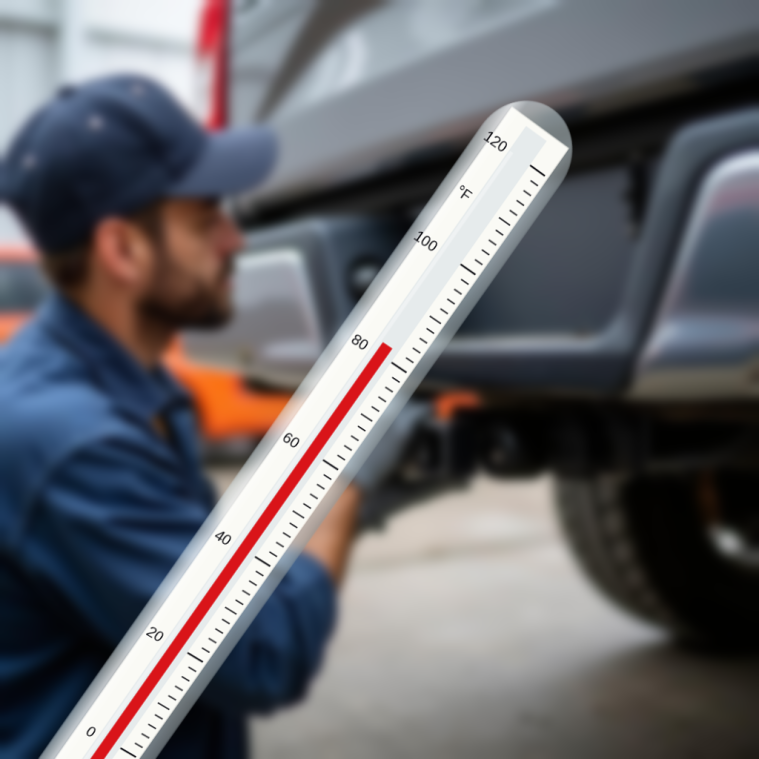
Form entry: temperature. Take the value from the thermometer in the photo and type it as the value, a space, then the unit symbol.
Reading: 82 °F
